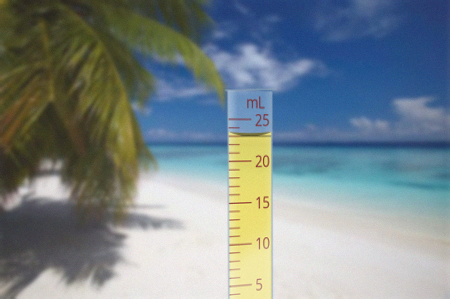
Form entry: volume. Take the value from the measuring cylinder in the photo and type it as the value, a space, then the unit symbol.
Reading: 23 mL
